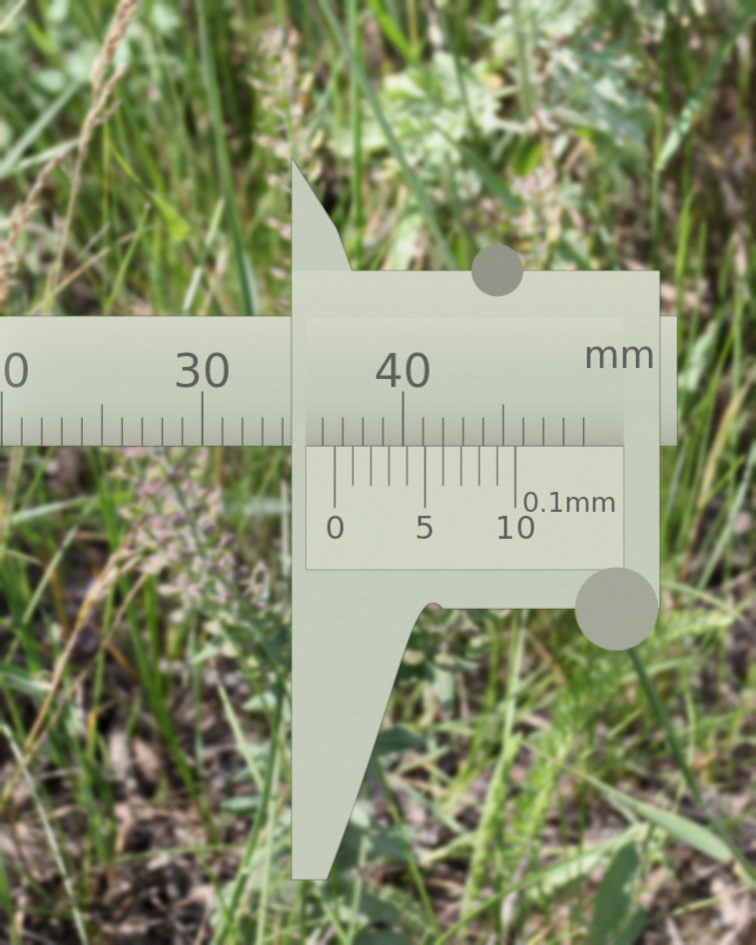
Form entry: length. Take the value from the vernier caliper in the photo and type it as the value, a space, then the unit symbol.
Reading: 36.6 mm
